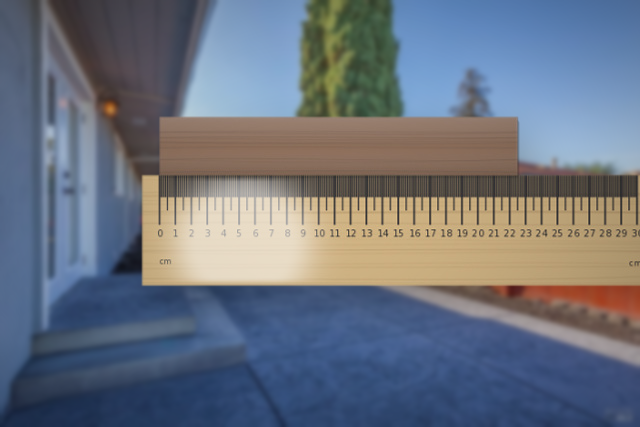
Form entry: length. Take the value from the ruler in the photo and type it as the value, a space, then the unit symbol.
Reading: 22.5 cm
